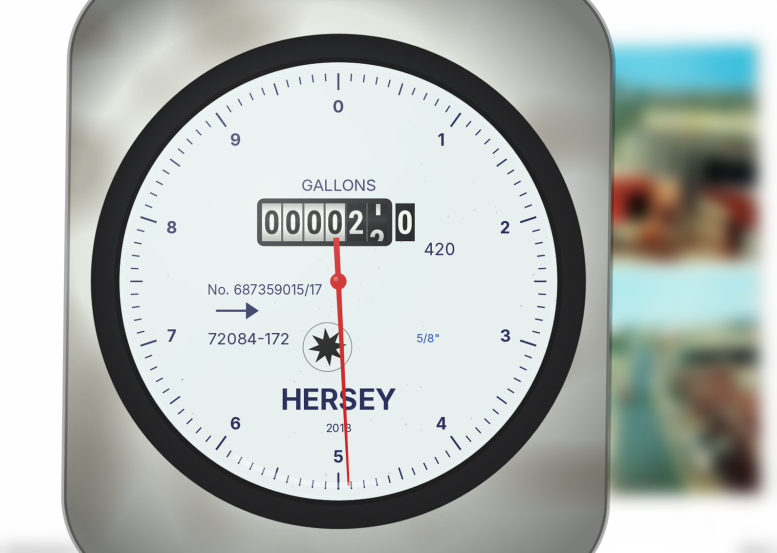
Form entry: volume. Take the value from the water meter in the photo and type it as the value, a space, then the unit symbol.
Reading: 214.9 gal
